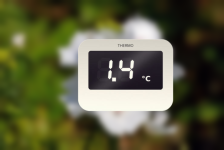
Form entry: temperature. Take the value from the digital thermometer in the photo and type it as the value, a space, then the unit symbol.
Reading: 1.4 °C
